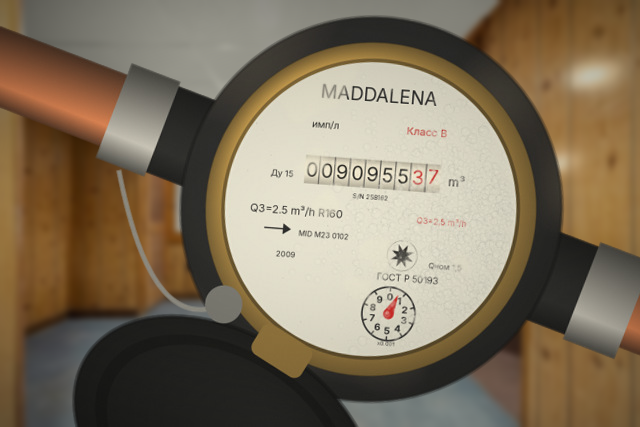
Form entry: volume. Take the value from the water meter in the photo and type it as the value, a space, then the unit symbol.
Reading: 90955.370 m³
